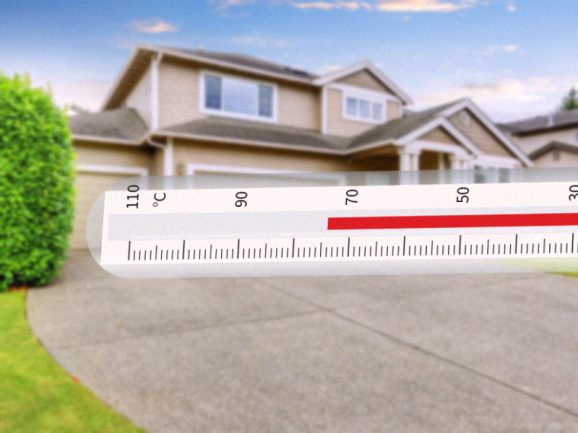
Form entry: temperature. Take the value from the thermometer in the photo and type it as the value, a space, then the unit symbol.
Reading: 74 °C
